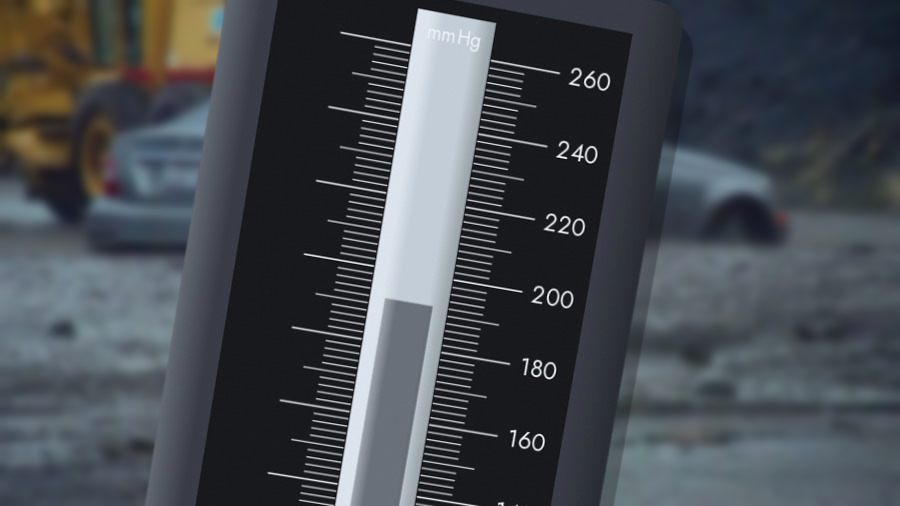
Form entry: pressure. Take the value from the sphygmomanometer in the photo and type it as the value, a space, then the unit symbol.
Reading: 192 mmHg
